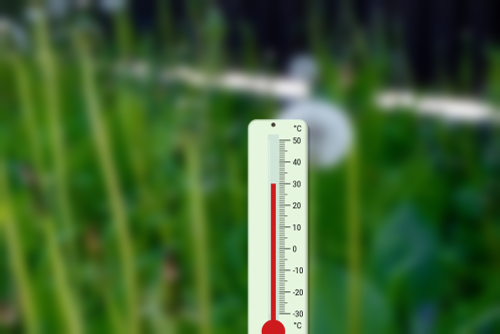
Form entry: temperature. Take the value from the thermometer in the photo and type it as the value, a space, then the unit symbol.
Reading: 30 °C
